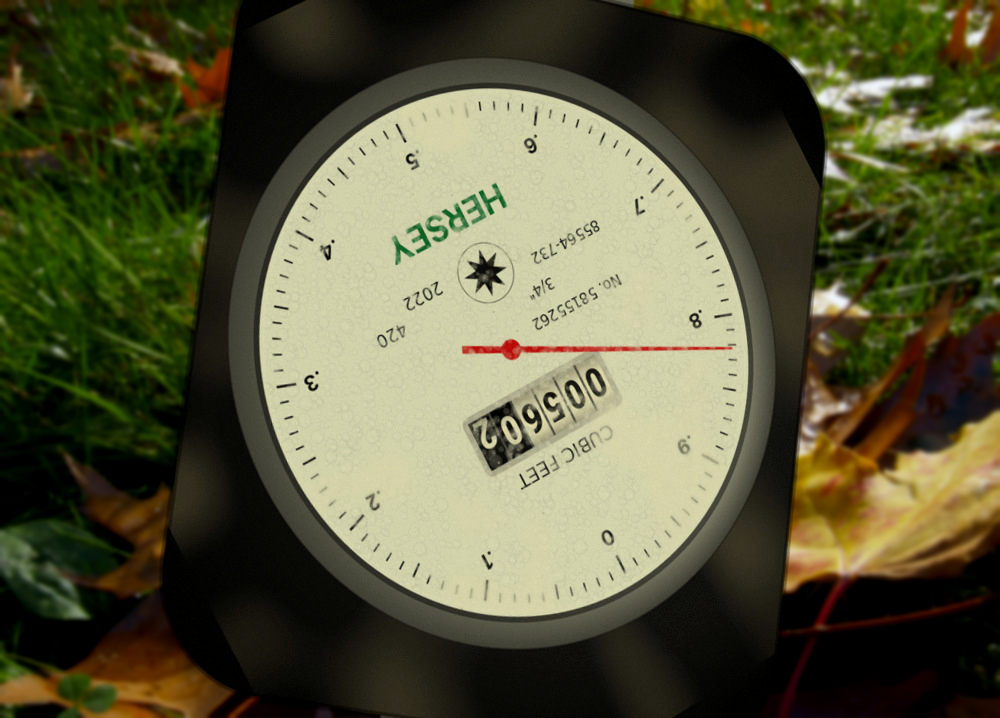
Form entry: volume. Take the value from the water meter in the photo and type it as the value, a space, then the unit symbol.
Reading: 5601.82 ft³
